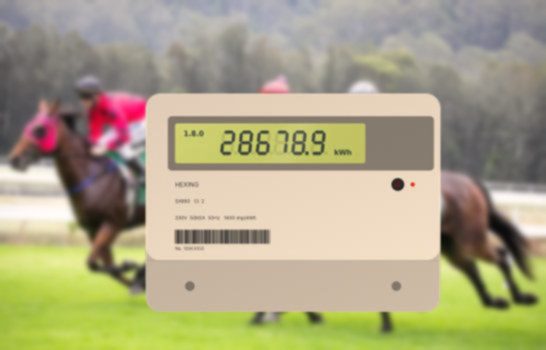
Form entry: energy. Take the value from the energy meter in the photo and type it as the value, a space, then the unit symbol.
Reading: 28678.9 kWh
